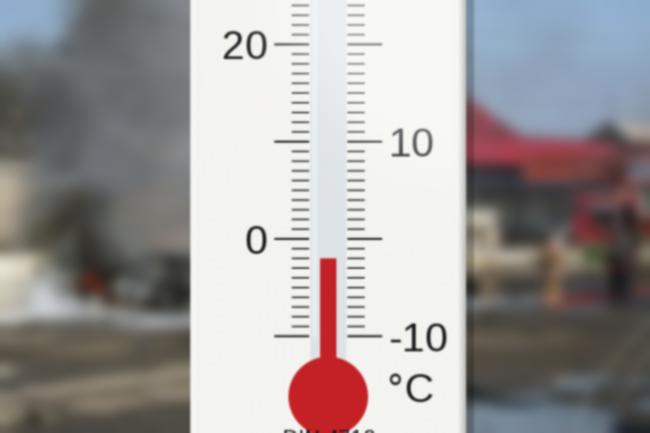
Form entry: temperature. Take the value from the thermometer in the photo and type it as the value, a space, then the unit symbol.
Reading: -2 °C
